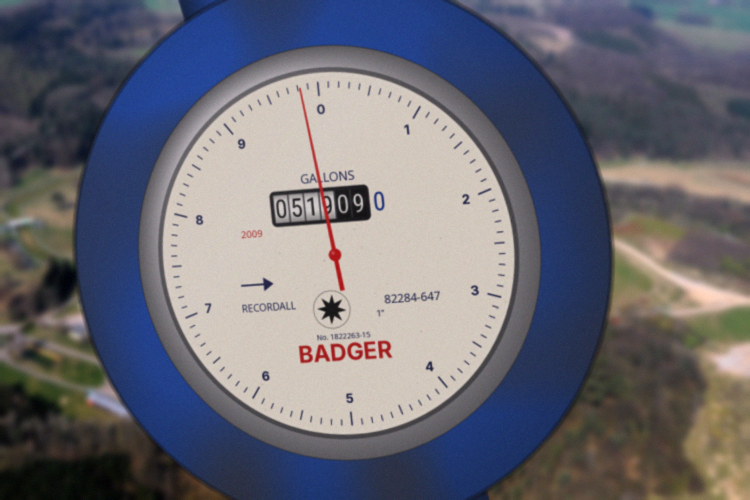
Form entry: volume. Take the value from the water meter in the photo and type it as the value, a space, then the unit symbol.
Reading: 519089.8 gal
